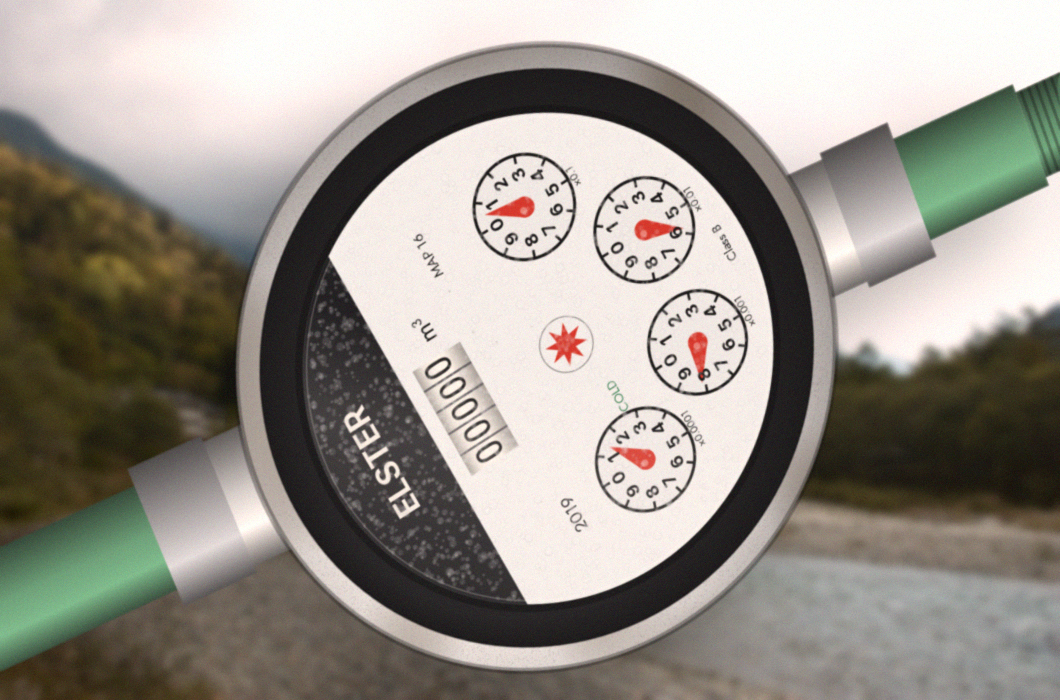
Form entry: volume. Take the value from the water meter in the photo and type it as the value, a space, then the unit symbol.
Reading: 0.0581 m³
